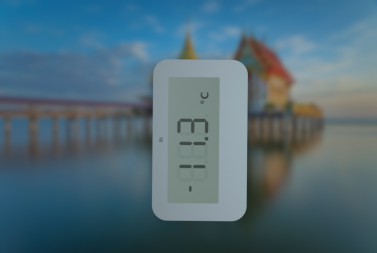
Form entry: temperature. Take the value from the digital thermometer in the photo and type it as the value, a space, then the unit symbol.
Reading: -11.3 °C
